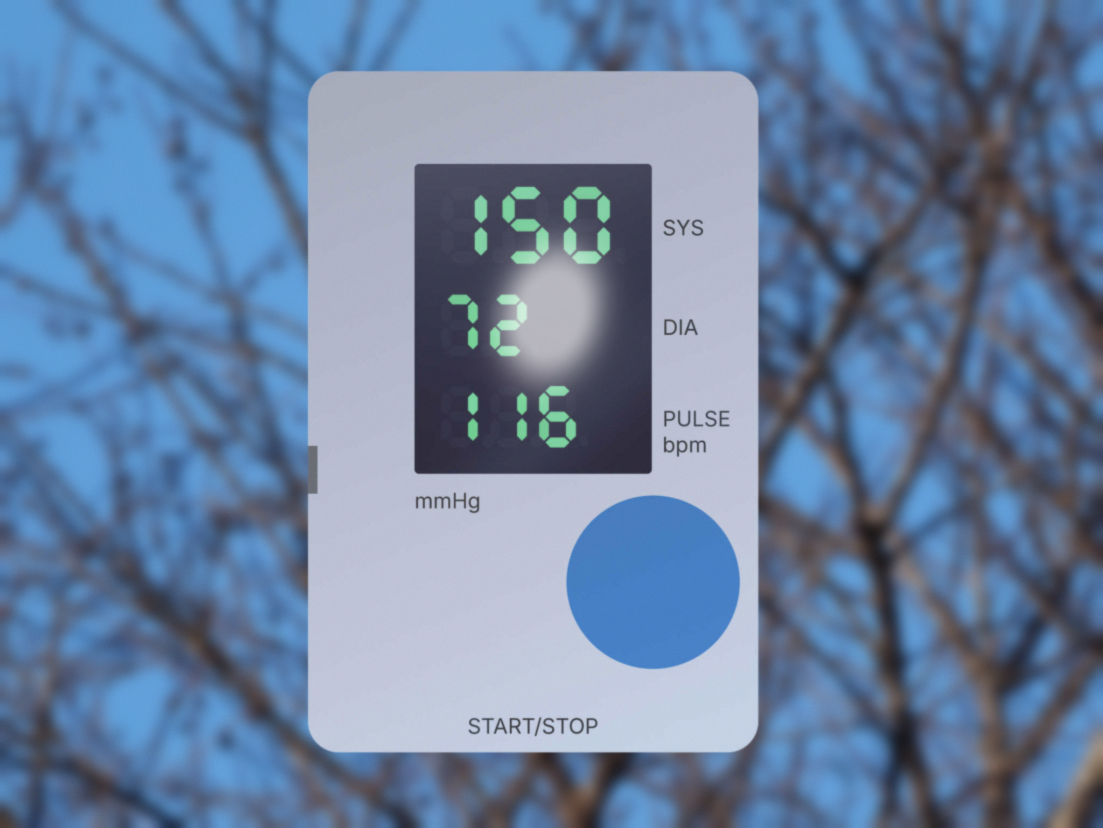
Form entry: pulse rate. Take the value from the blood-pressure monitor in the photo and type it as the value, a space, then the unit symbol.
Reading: 116 bpm
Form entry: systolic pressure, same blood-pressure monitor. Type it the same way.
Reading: 150 mmHg
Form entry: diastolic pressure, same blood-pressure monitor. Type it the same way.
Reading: 72 mmHg
